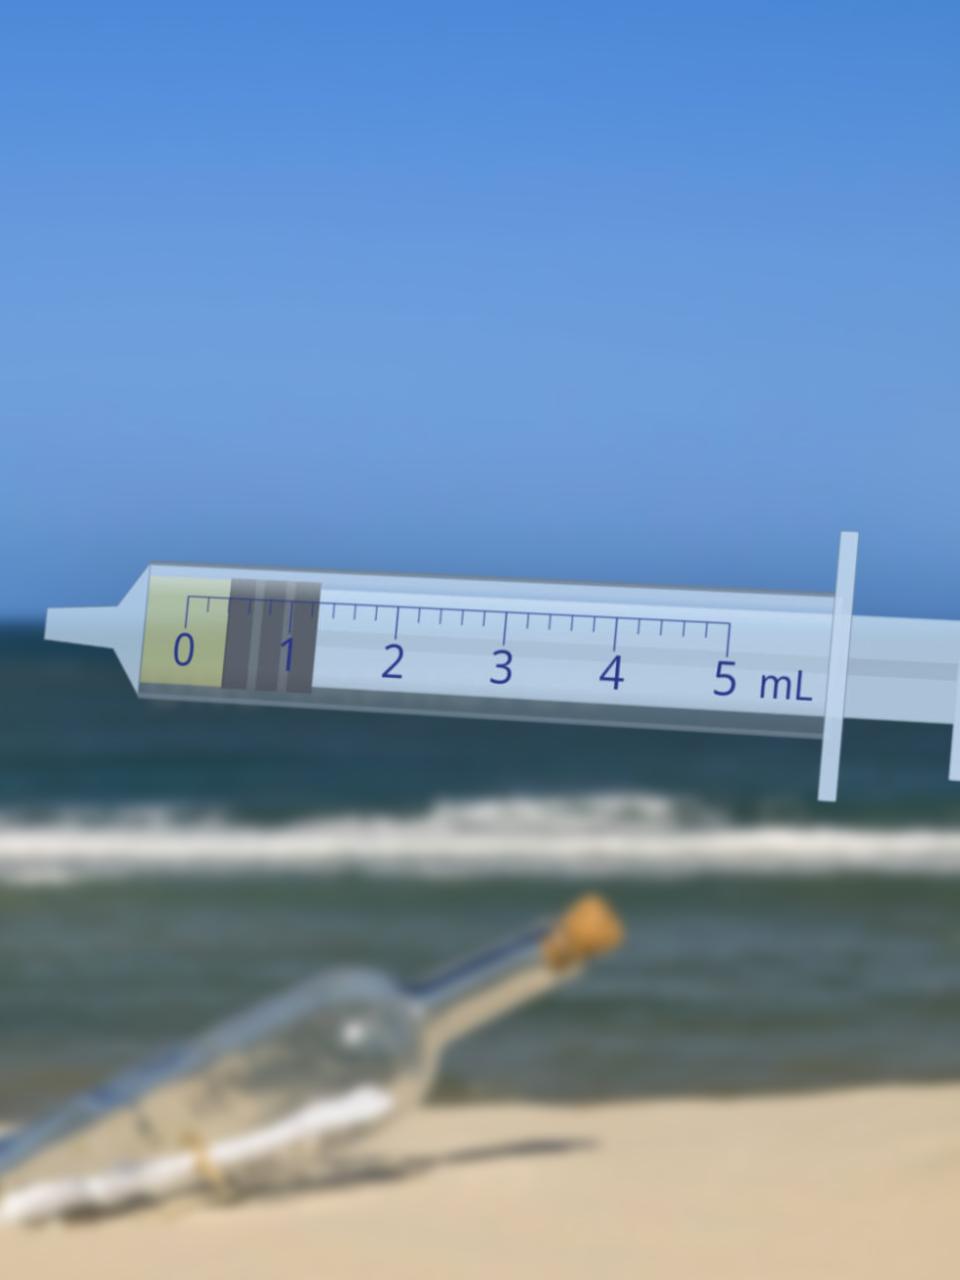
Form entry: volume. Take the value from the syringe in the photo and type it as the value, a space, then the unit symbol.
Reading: 0.4 mL
